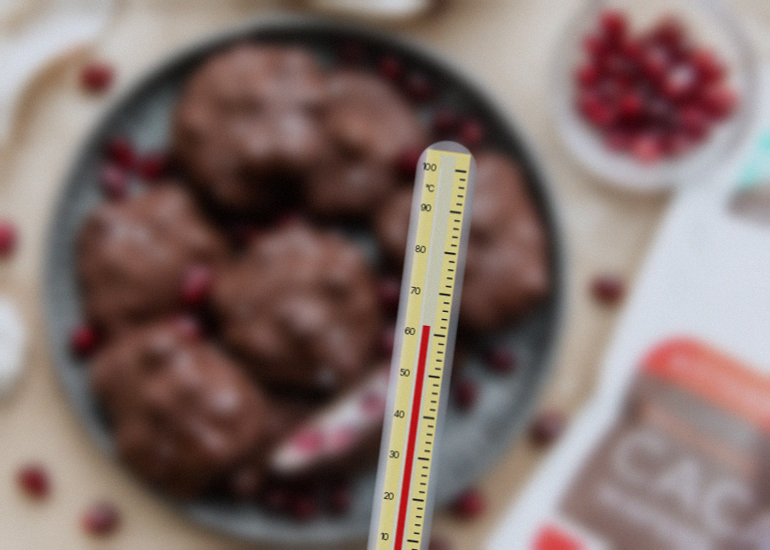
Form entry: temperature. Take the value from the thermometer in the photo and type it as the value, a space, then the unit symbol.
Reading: 62 °C
